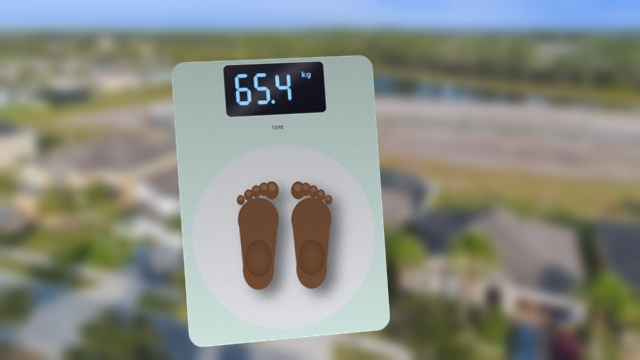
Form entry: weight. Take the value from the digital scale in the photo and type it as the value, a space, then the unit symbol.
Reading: 65.4 kg
